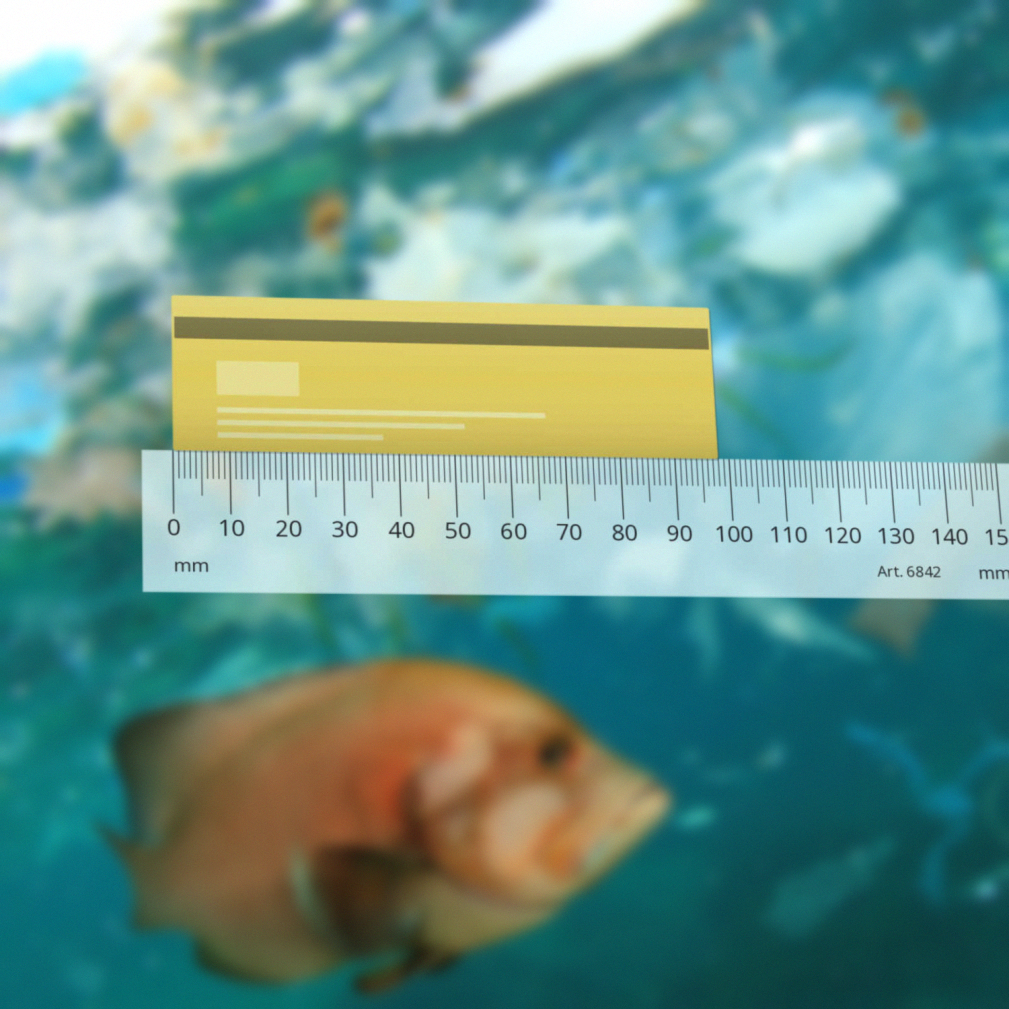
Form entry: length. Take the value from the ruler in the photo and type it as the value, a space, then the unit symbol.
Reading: 98 mm
